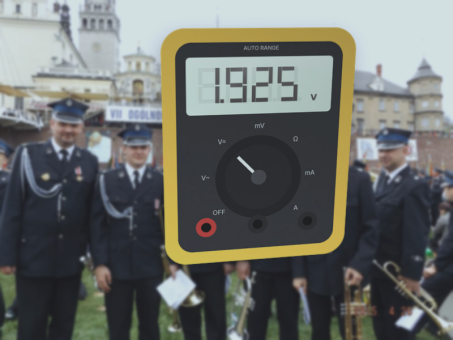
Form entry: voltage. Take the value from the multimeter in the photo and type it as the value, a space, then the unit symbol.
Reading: 1.925 V
